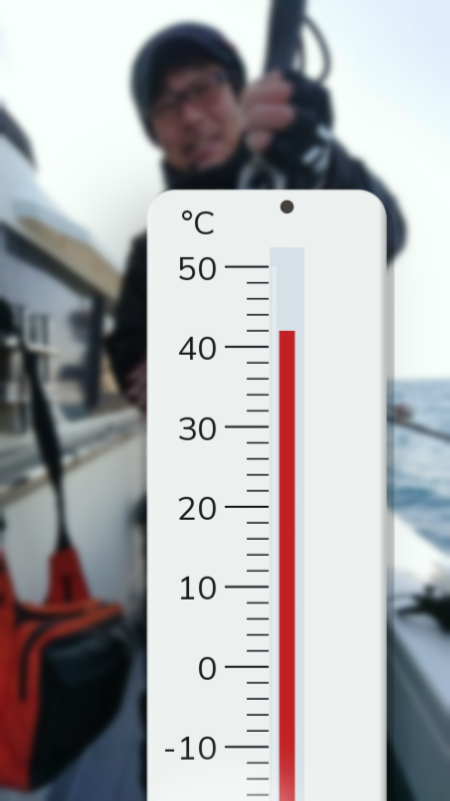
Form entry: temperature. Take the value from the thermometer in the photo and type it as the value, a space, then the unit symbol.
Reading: 42 °C
